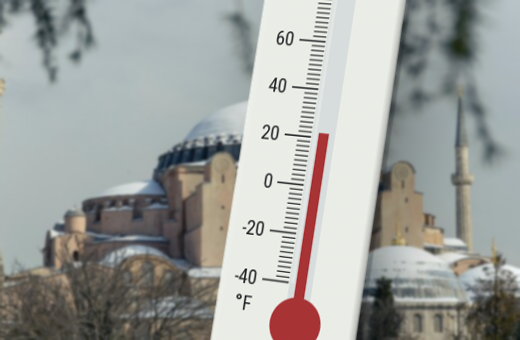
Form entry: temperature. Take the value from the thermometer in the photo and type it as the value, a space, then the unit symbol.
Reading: 22 °F
